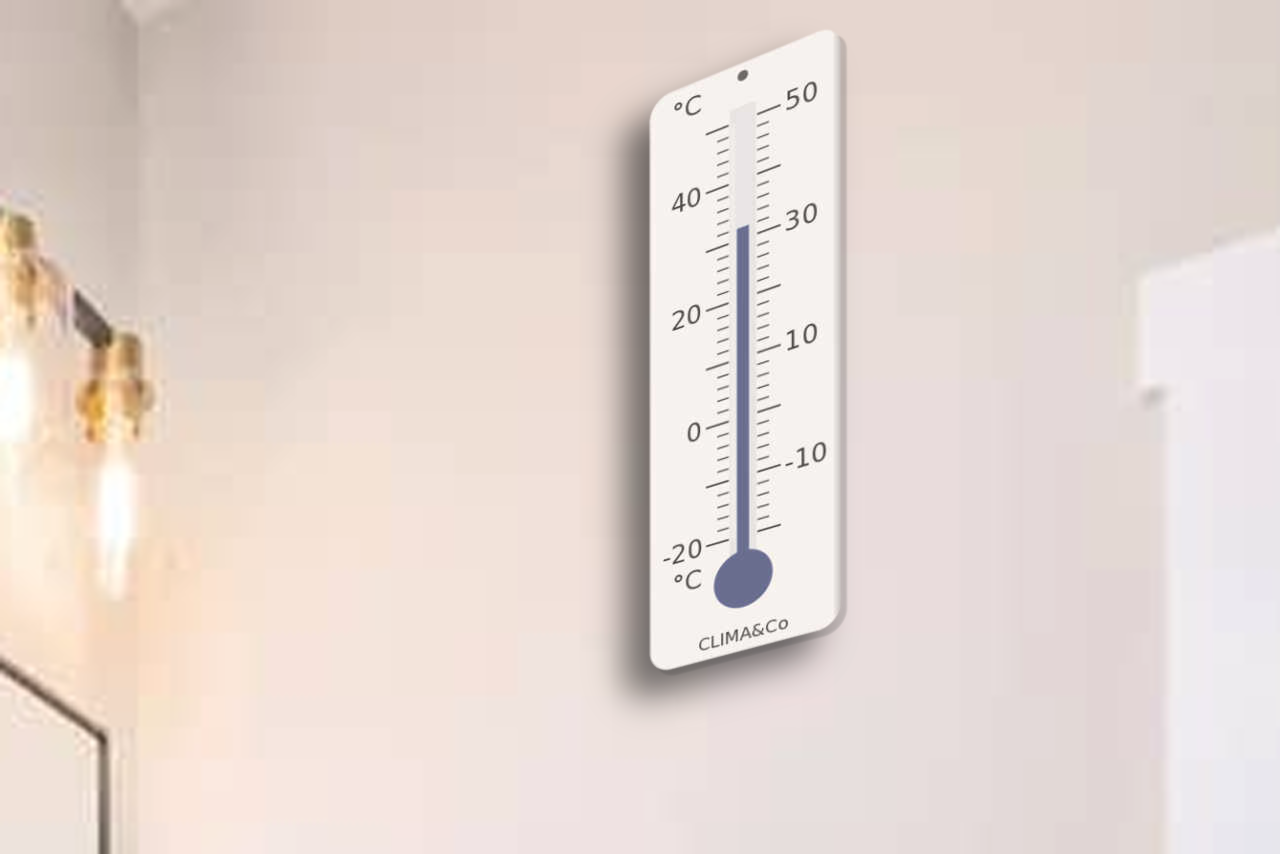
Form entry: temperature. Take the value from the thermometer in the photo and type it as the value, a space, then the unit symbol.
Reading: 32 °C
